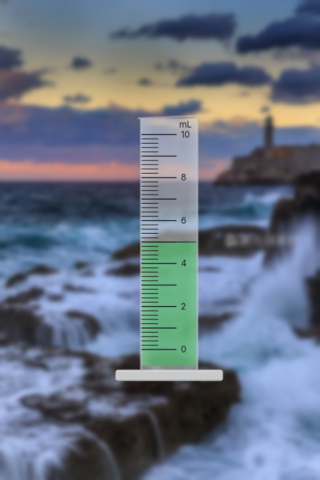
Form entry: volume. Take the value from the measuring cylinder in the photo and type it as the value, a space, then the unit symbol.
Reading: 5 mL
